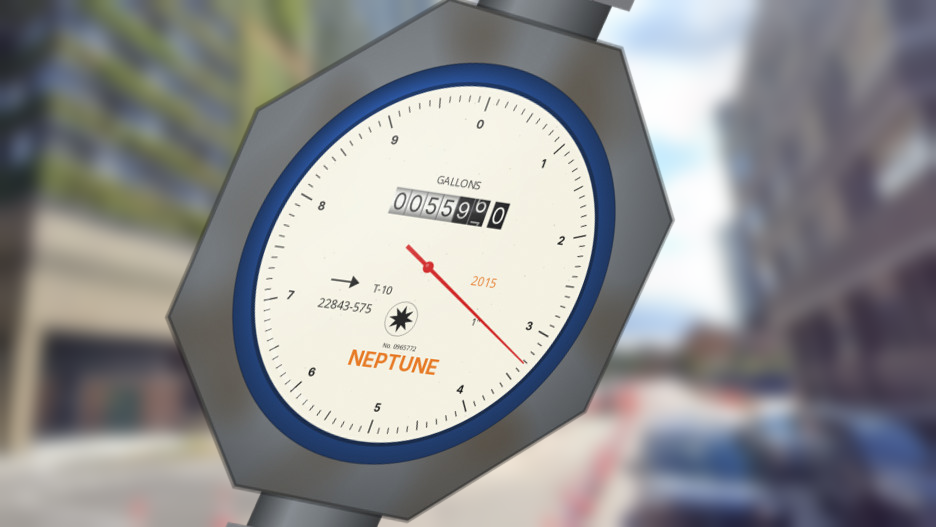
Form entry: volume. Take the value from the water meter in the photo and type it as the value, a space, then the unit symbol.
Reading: 55963.3 gal
